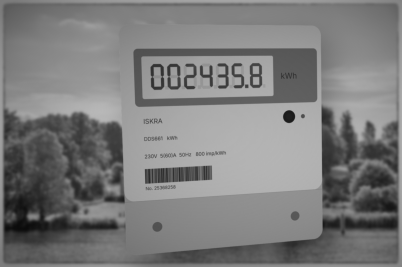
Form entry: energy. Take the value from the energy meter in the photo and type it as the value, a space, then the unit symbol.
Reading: 2435.8 kWh
